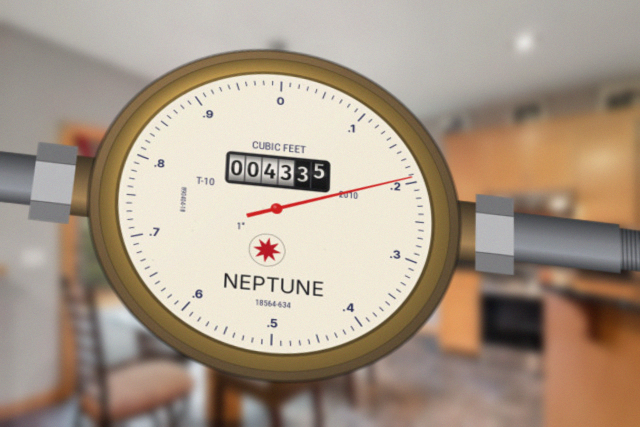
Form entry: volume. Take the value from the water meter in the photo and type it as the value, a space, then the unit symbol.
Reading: 4335.19 ft³
